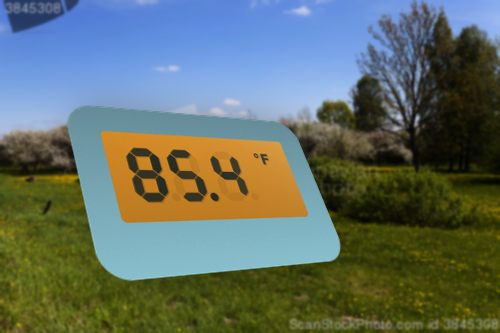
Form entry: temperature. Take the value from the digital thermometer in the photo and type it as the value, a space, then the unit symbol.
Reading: 85.4 °F
